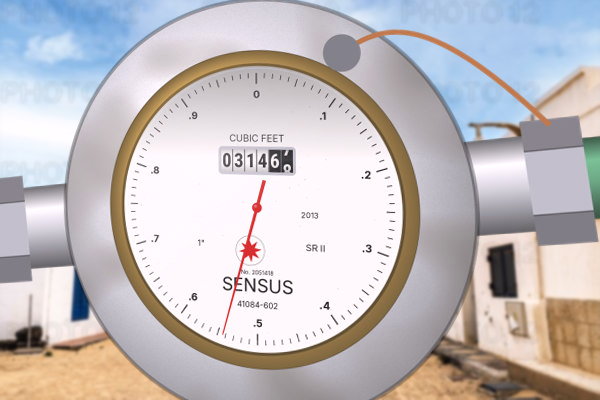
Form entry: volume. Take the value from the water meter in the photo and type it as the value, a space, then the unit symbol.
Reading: 31467.54 ft³
